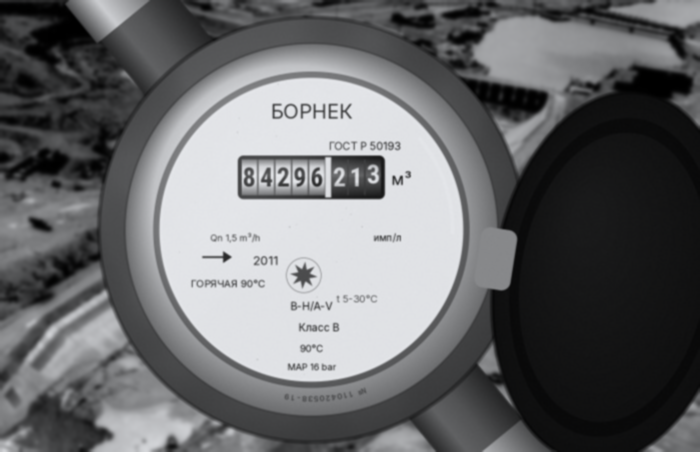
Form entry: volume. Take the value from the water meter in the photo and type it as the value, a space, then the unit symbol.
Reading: 84296.213 m³
